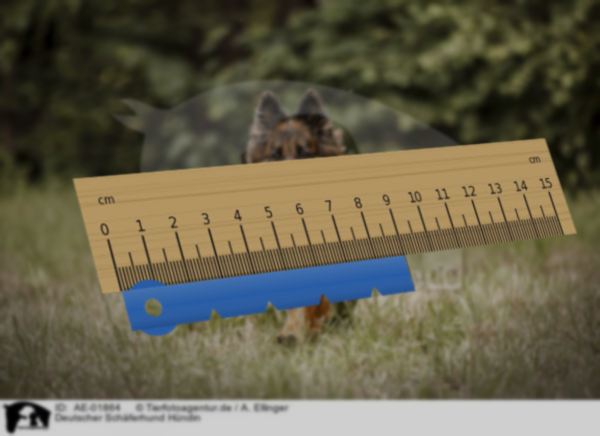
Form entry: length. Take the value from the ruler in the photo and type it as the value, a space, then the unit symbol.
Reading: 9 cm
